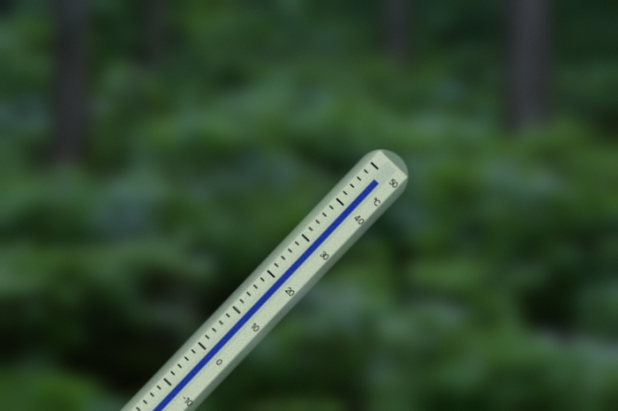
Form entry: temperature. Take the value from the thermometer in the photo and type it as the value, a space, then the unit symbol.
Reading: 48 °C
